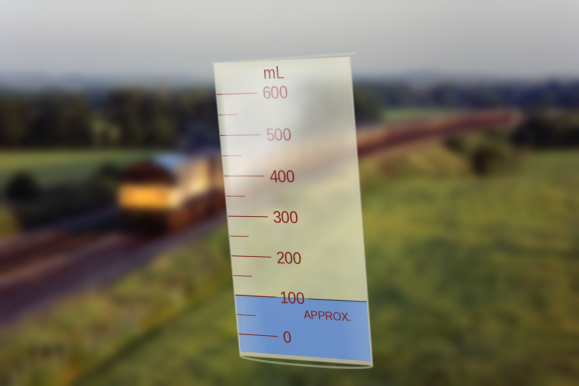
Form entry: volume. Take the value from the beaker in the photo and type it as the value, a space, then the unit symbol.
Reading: 100 mL
